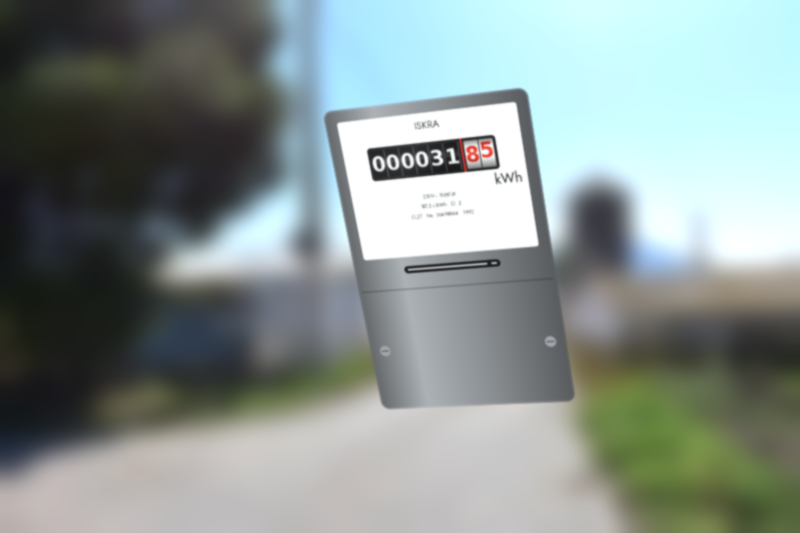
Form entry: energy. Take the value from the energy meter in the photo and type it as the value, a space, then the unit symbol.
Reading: 31.85 kWh
